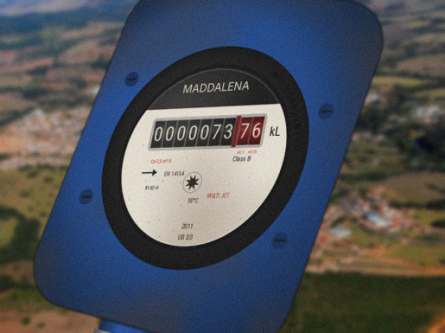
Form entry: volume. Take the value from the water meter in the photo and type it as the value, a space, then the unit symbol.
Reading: 73.76 kL
